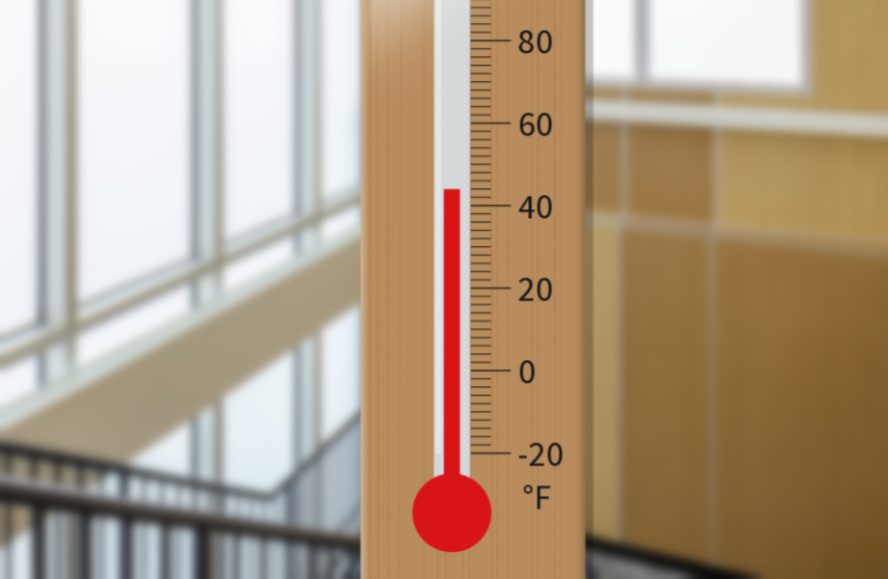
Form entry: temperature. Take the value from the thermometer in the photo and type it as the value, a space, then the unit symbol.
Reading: 44 °F
